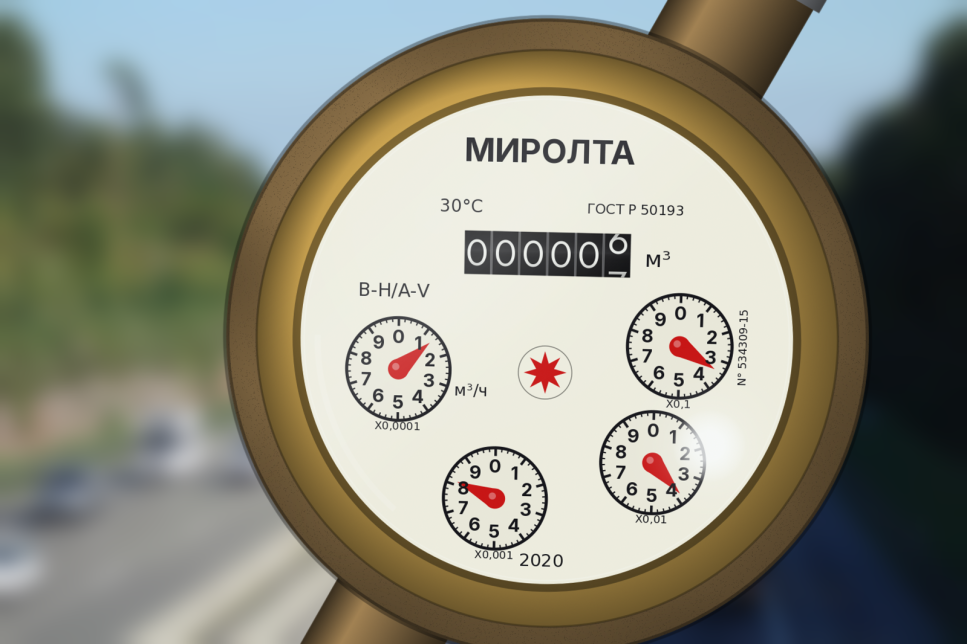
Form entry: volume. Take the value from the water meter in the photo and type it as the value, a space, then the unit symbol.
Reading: 6.3381 m³
